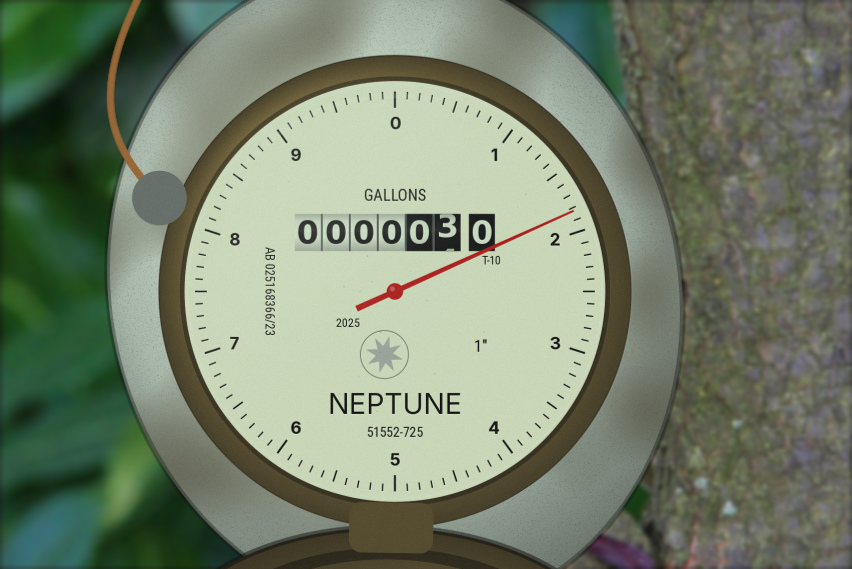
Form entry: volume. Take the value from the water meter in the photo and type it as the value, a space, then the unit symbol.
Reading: 31.8 gal
